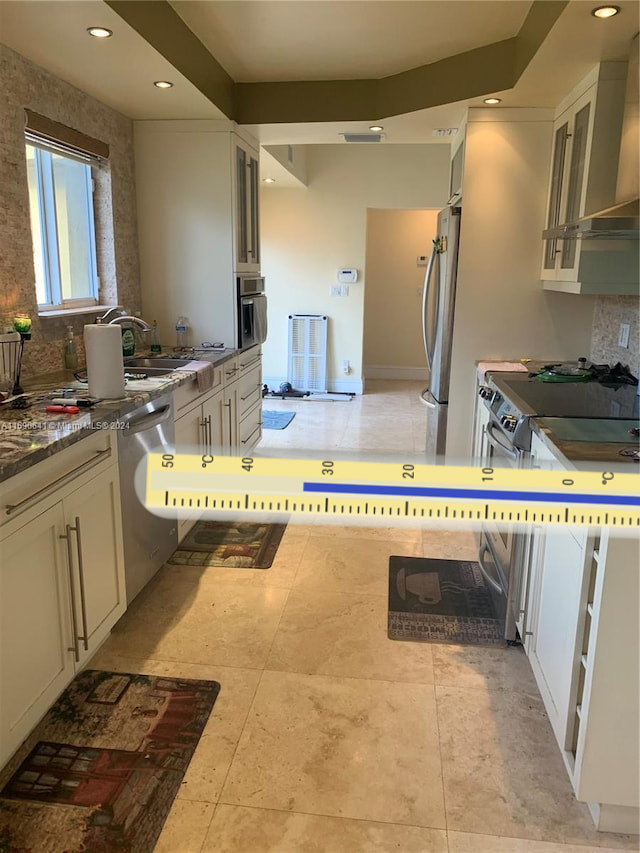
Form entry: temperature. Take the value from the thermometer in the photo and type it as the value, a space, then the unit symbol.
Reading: 33 °C
